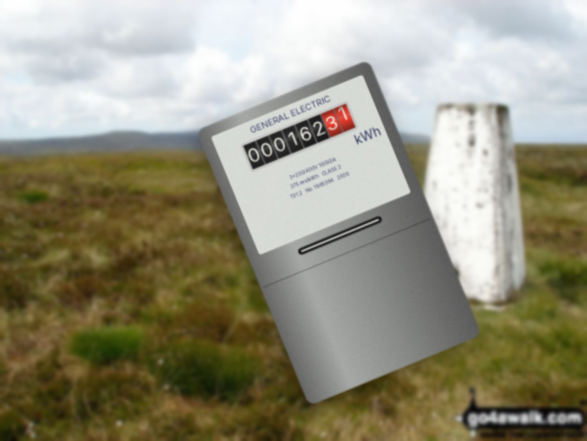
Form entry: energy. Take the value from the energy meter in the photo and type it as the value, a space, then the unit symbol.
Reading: 162.31 kWh
